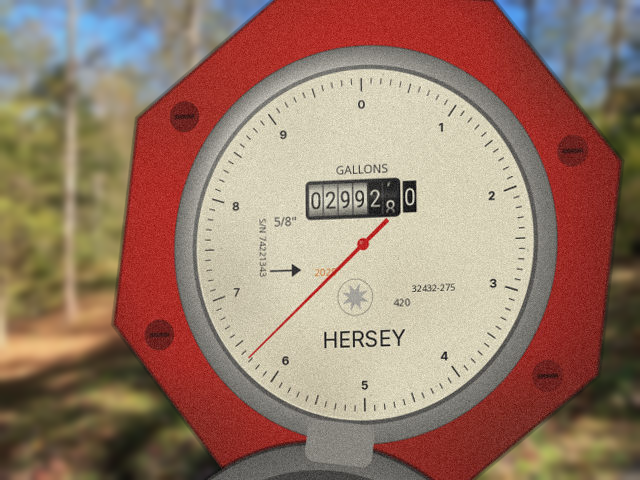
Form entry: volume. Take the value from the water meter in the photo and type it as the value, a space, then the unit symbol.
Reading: 299276.3 gal
